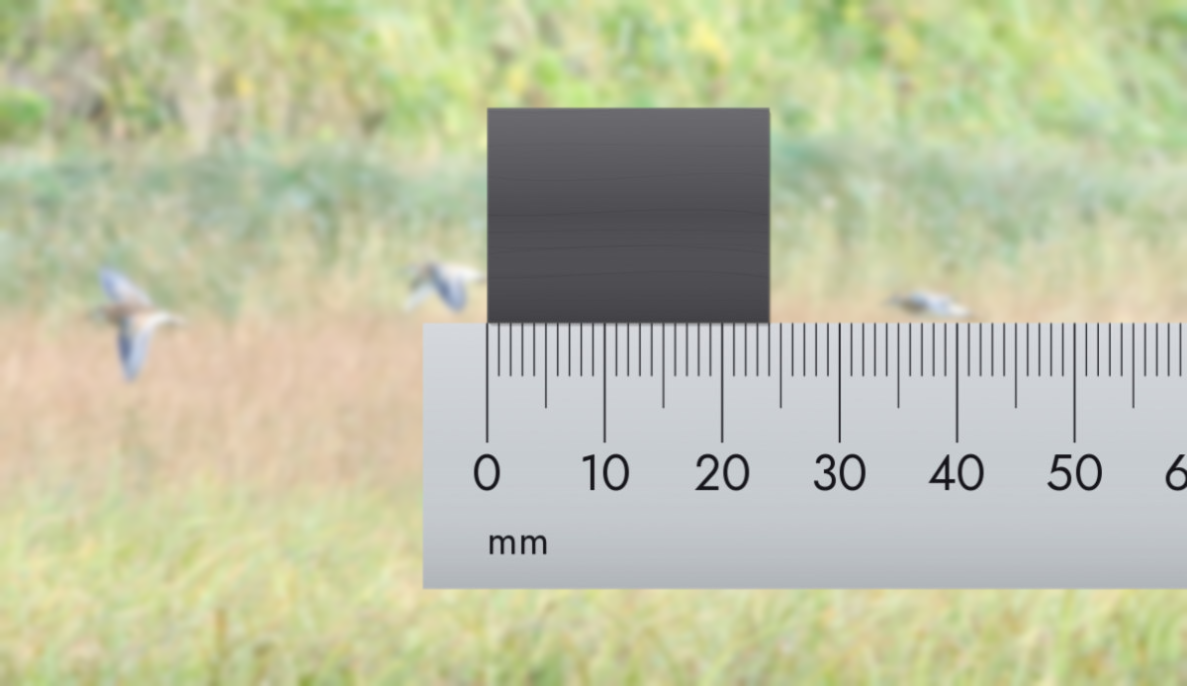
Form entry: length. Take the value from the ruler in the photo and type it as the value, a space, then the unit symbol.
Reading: 24 mm
